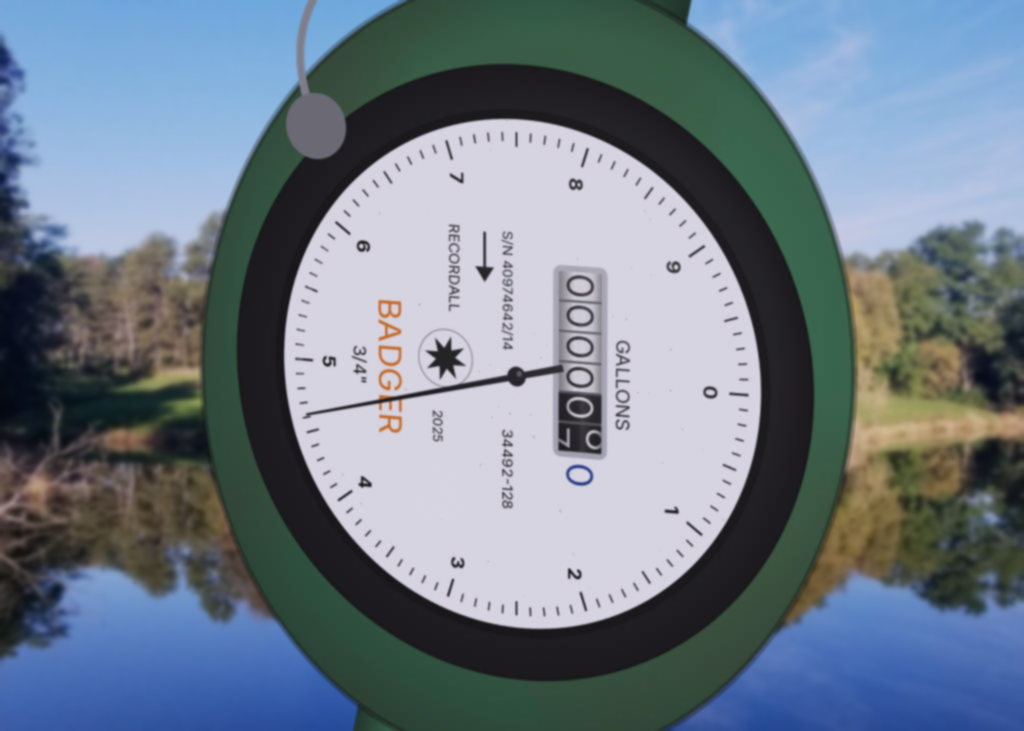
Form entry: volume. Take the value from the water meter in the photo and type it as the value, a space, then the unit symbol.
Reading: 64.6 gal
